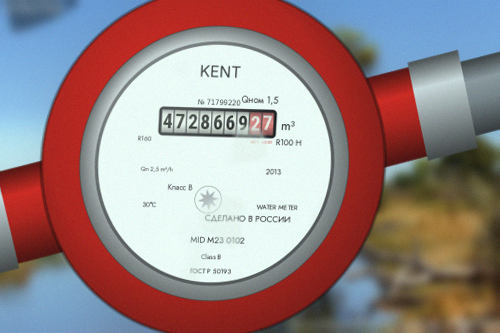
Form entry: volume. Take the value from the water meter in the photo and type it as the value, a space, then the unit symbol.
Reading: 4728669.27 m³
